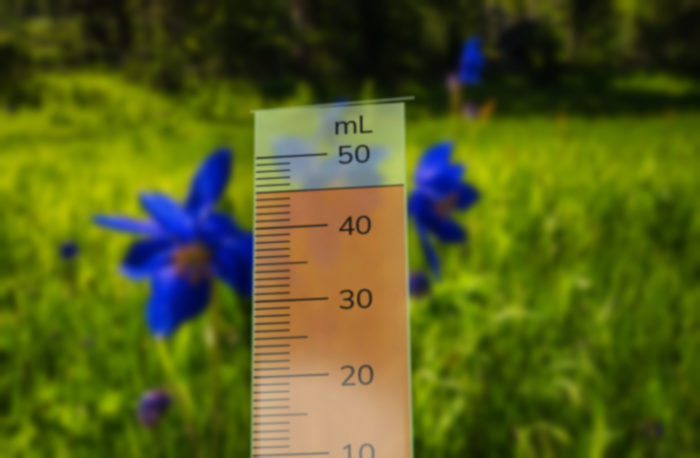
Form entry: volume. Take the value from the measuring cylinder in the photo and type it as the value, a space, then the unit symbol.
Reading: 45 mL
